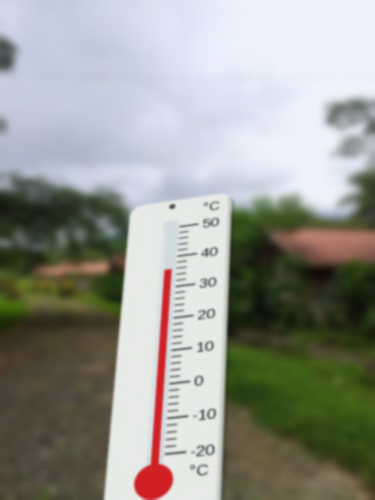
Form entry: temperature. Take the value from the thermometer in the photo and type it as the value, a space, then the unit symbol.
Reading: 36 °C
